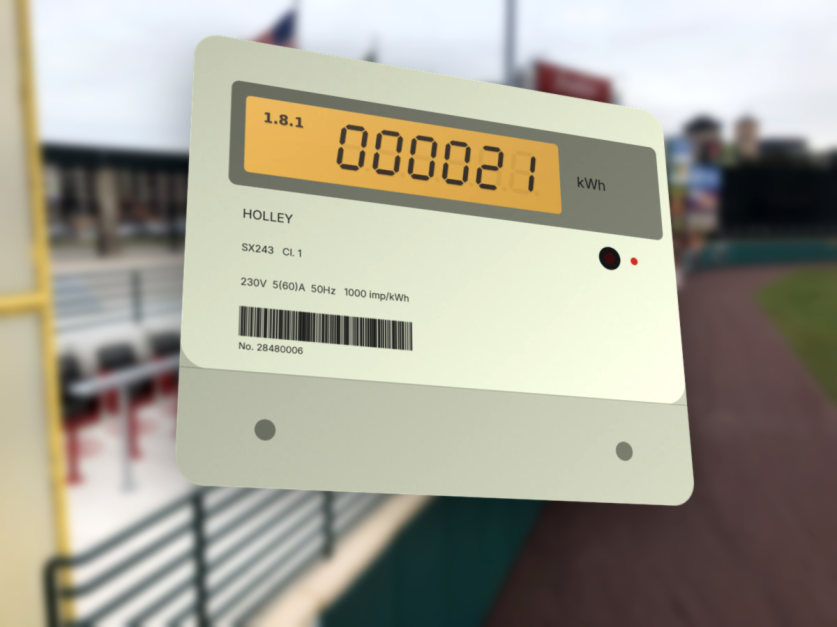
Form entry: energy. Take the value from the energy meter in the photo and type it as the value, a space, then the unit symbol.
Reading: 21 kWh
